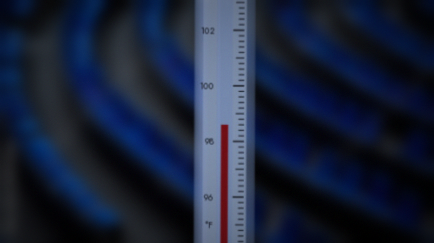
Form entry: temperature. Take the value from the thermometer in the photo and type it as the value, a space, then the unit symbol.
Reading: 98.6 °F
